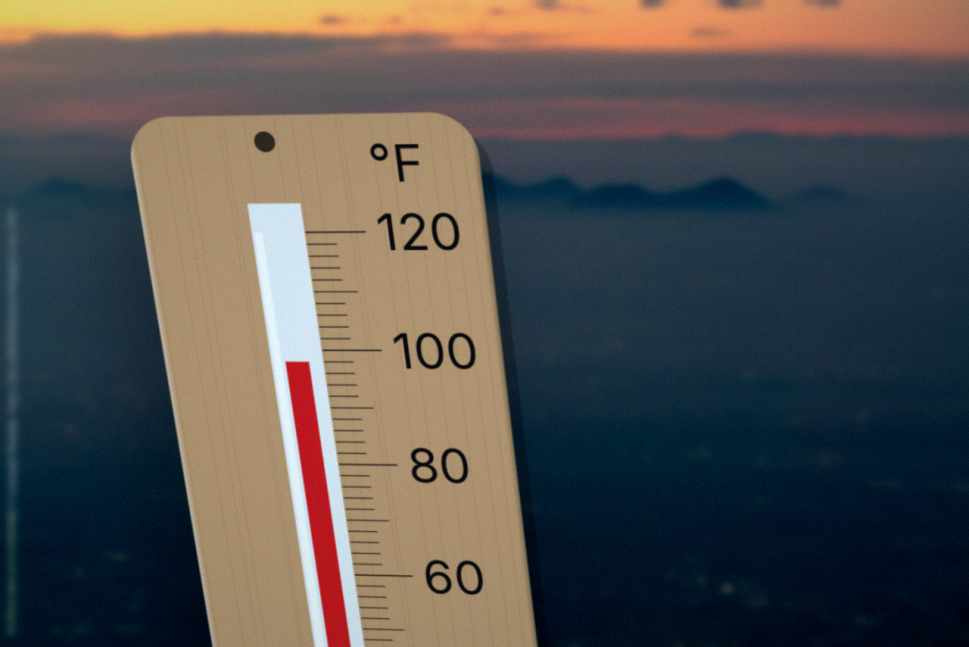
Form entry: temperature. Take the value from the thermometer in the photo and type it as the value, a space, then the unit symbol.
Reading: 98 °F
